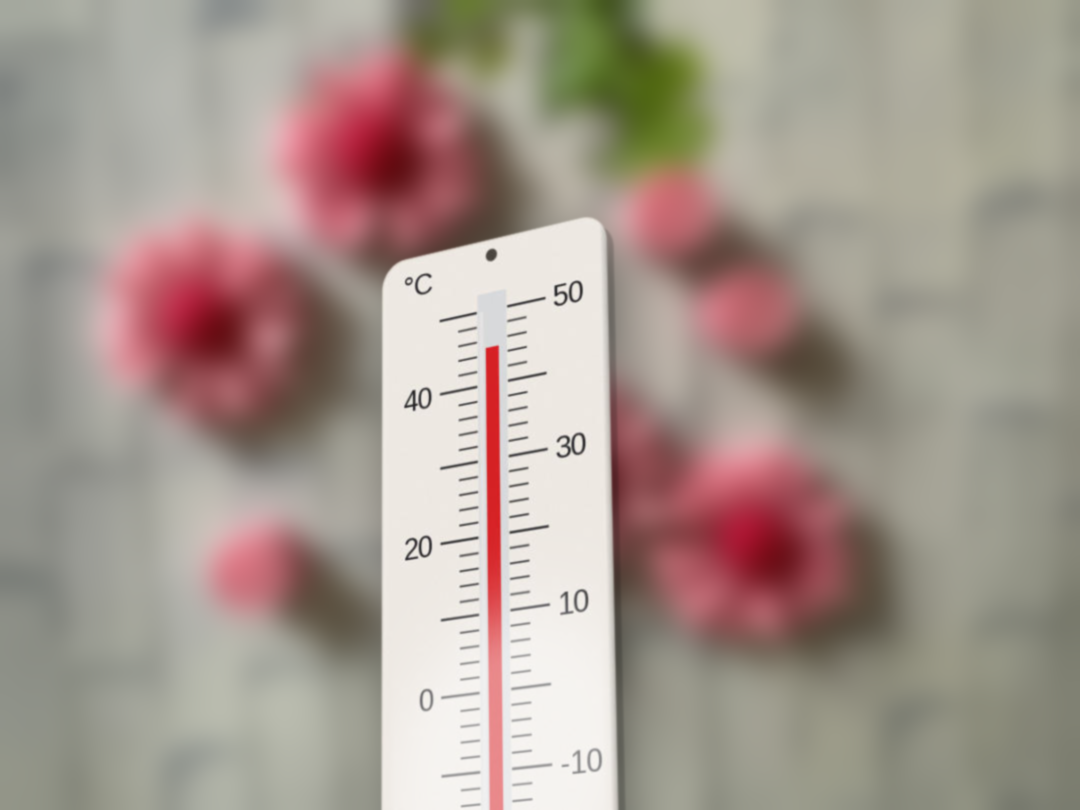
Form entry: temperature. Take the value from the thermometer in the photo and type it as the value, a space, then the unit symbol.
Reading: 45 °C
